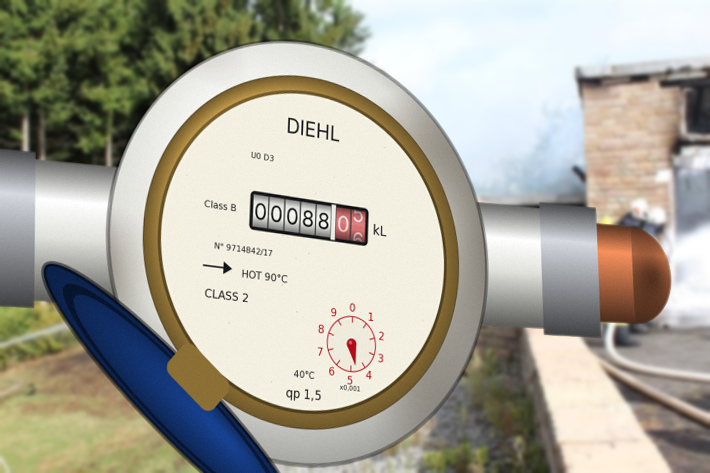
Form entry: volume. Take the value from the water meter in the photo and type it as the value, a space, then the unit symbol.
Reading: 88.054 kL
